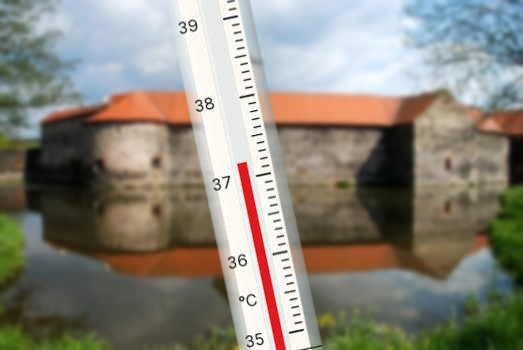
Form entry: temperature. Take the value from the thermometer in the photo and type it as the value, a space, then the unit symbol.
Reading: 37.2 °C
